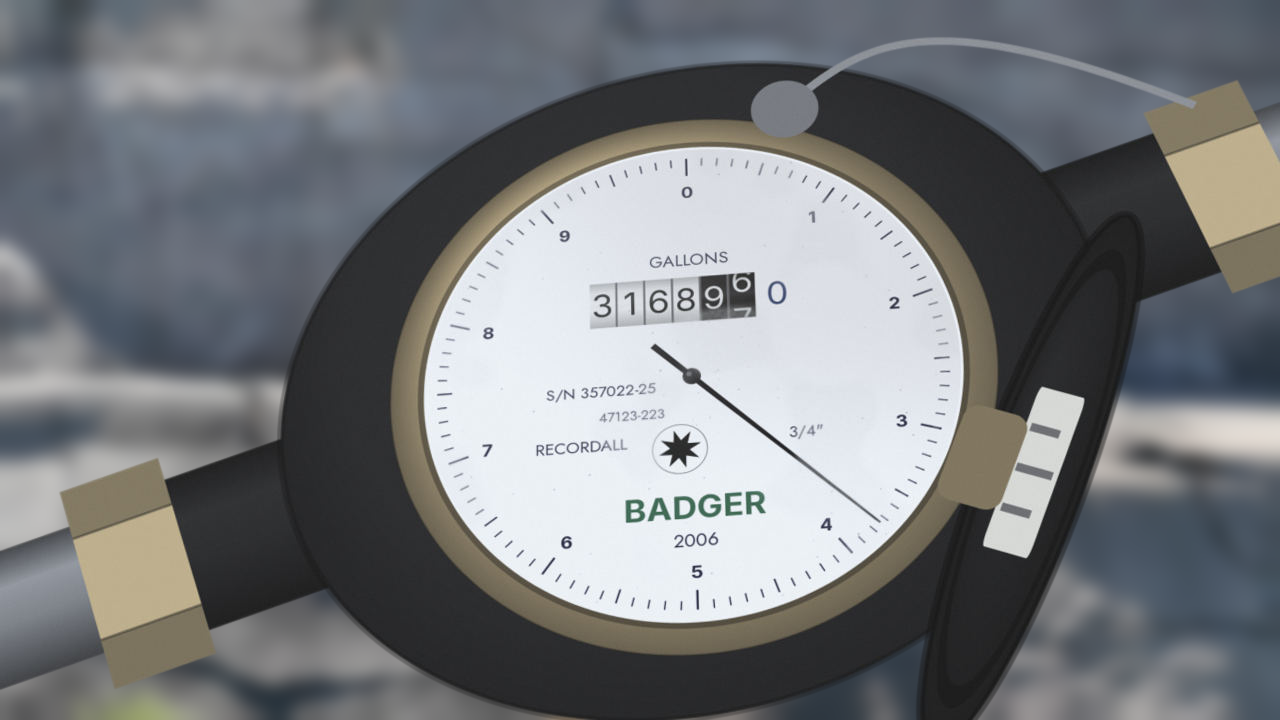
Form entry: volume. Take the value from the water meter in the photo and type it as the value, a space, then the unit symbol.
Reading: 3168963.7 gal
